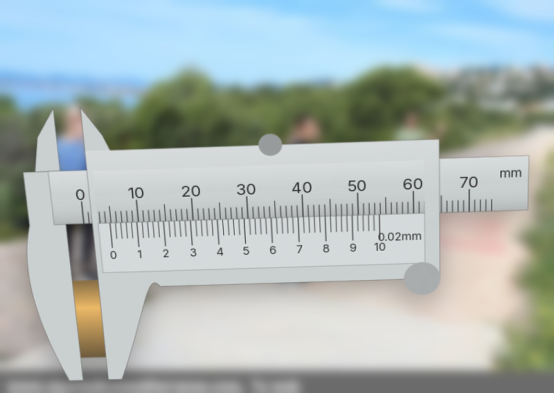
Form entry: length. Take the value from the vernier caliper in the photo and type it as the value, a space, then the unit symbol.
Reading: 4.8 mm
